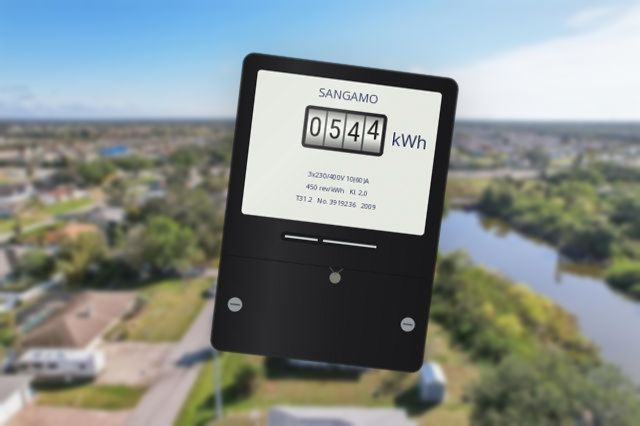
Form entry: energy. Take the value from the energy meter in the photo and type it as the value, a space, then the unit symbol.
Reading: 544 kWh
